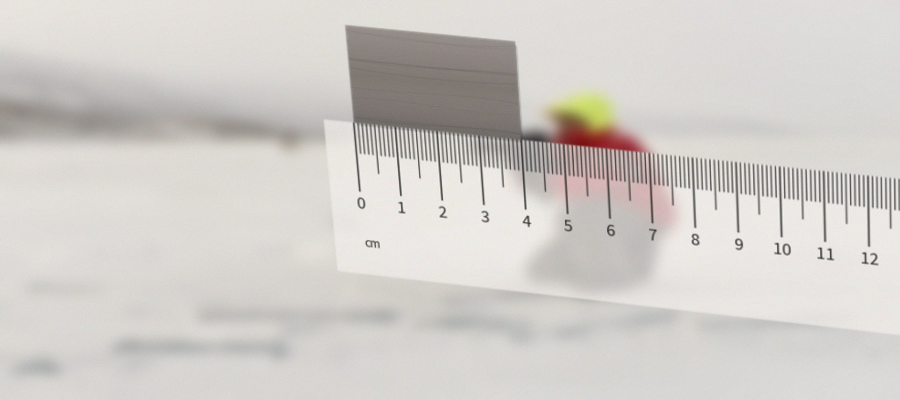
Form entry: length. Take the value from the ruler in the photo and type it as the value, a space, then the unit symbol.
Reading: 4 cm
